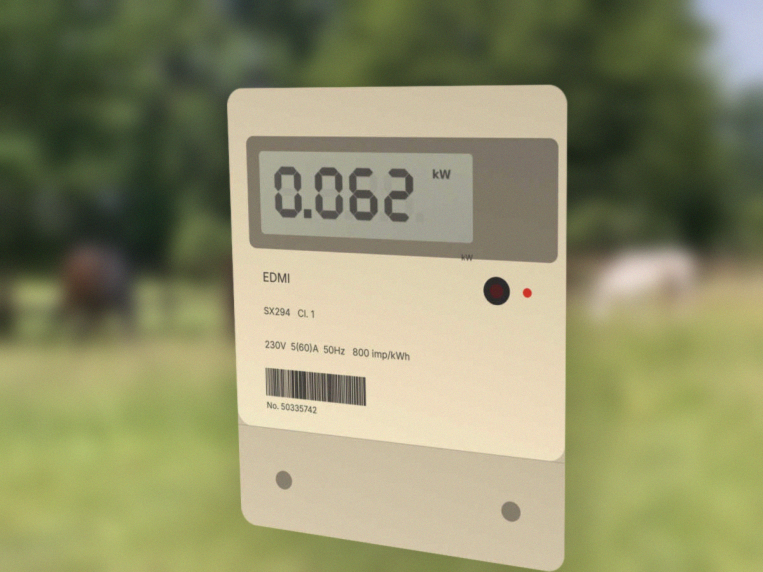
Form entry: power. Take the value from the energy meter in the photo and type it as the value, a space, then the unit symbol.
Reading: 0.062 kW
